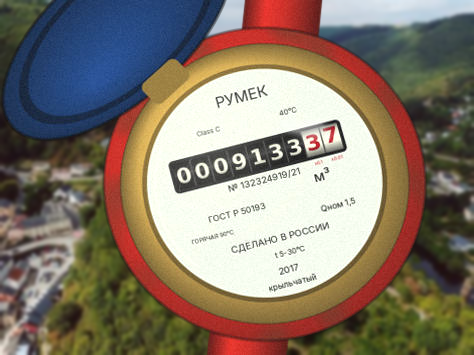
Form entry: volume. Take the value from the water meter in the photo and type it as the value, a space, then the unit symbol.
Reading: 9133.37 m³
